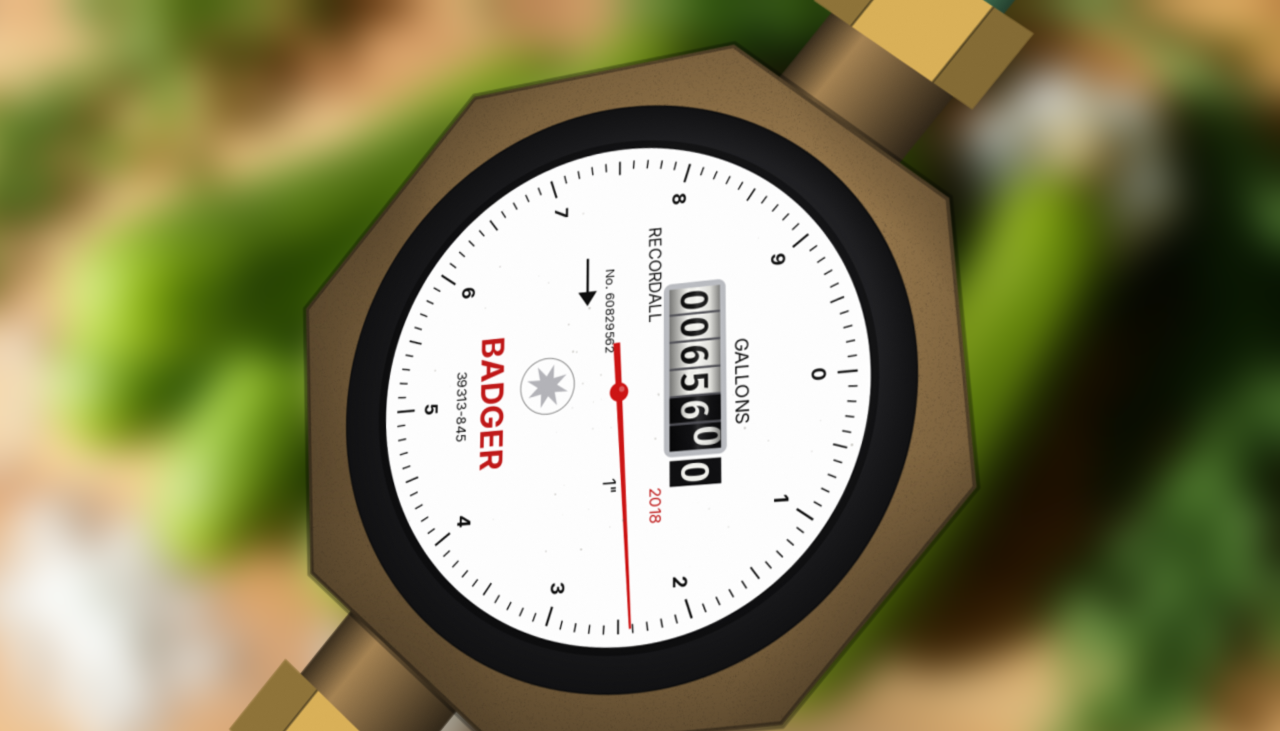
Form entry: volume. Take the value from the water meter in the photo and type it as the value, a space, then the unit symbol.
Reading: 65602.4 gal
